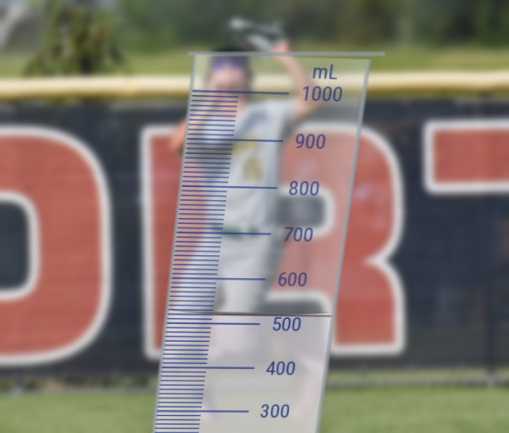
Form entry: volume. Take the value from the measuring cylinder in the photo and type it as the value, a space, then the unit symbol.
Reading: 520 mL
